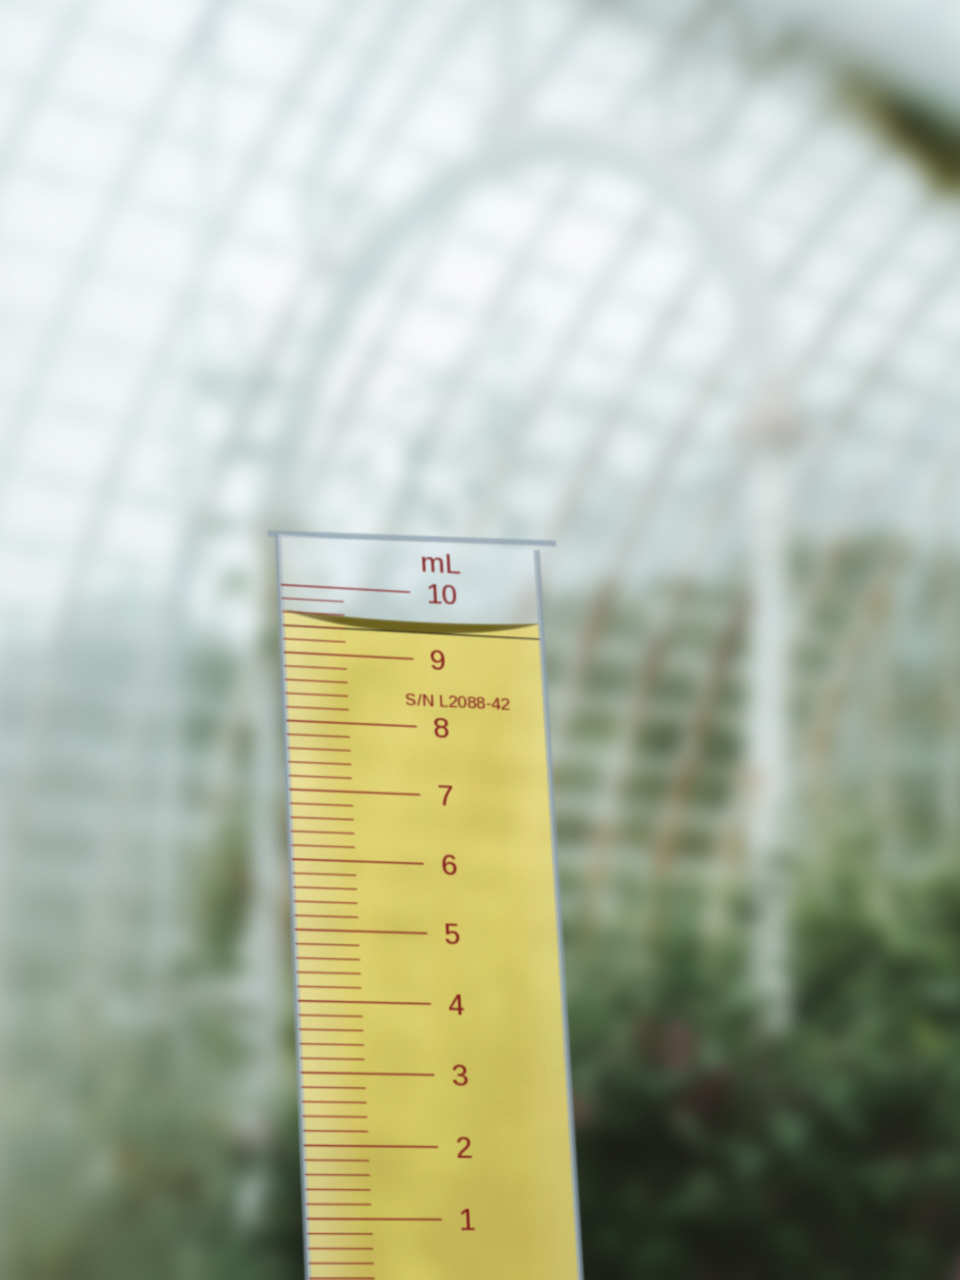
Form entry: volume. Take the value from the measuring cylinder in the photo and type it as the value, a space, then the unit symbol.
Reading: 9.4 mL
